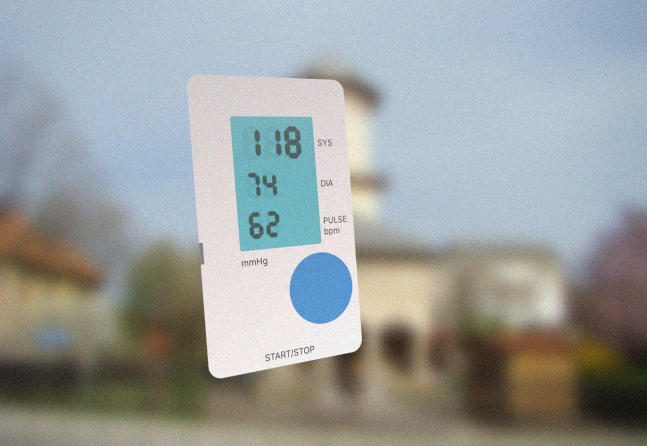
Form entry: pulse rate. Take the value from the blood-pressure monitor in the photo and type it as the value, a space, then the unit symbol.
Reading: 62 bpm
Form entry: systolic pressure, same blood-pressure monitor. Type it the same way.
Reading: 118 mmHg
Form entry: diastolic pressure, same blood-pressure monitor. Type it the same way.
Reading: 74 mmHg
